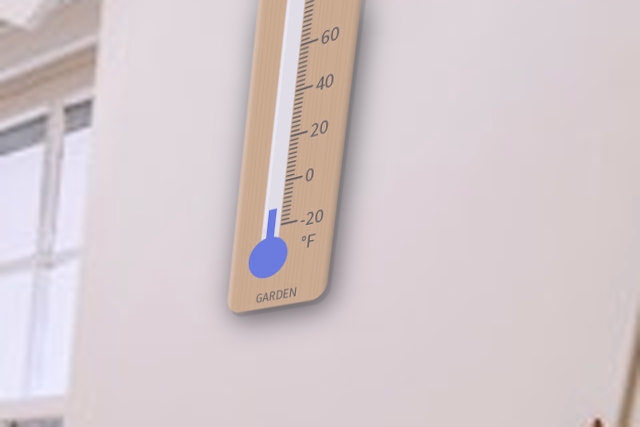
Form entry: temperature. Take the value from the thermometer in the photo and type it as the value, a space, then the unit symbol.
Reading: -12 °F
